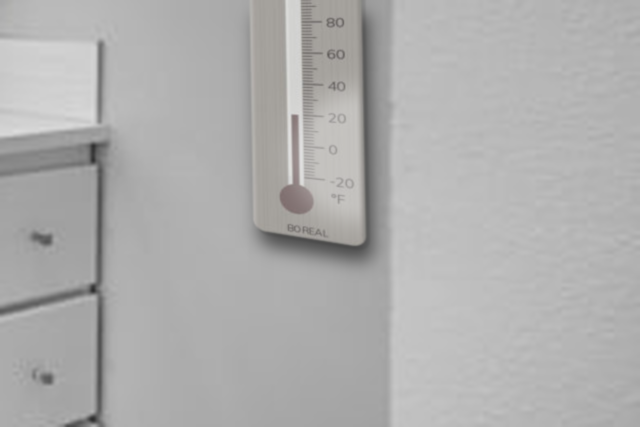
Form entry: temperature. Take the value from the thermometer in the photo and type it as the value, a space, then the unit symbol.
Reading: 20 °F
